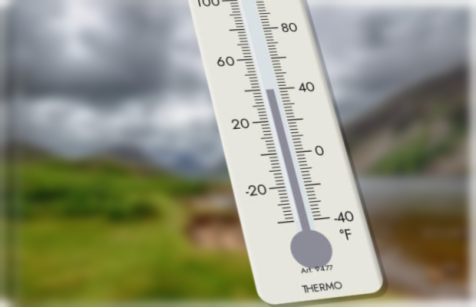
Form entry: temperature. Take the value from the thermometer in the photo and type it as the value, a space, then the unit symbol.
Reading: 40 °F
